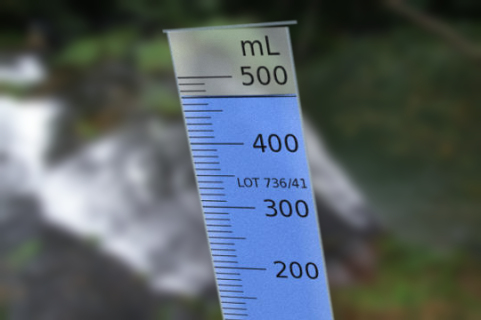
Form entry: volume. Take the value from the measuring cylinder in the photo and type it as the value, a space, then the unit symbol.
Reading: 470 mL
